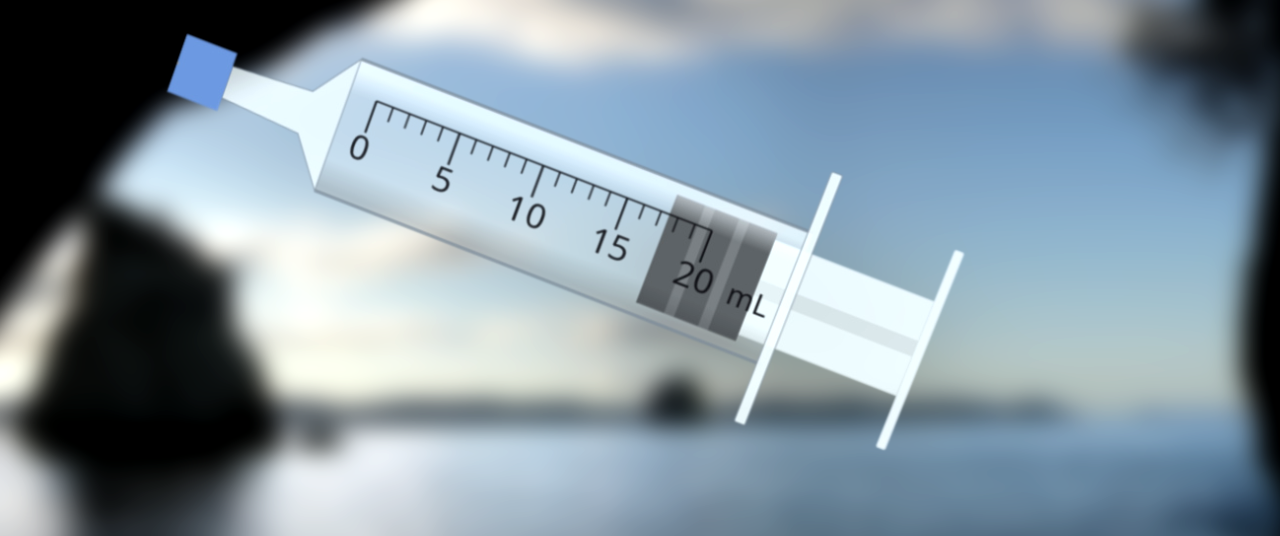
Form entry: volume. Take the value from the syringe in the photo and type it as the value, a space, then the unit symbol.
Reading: 17.5 mL
